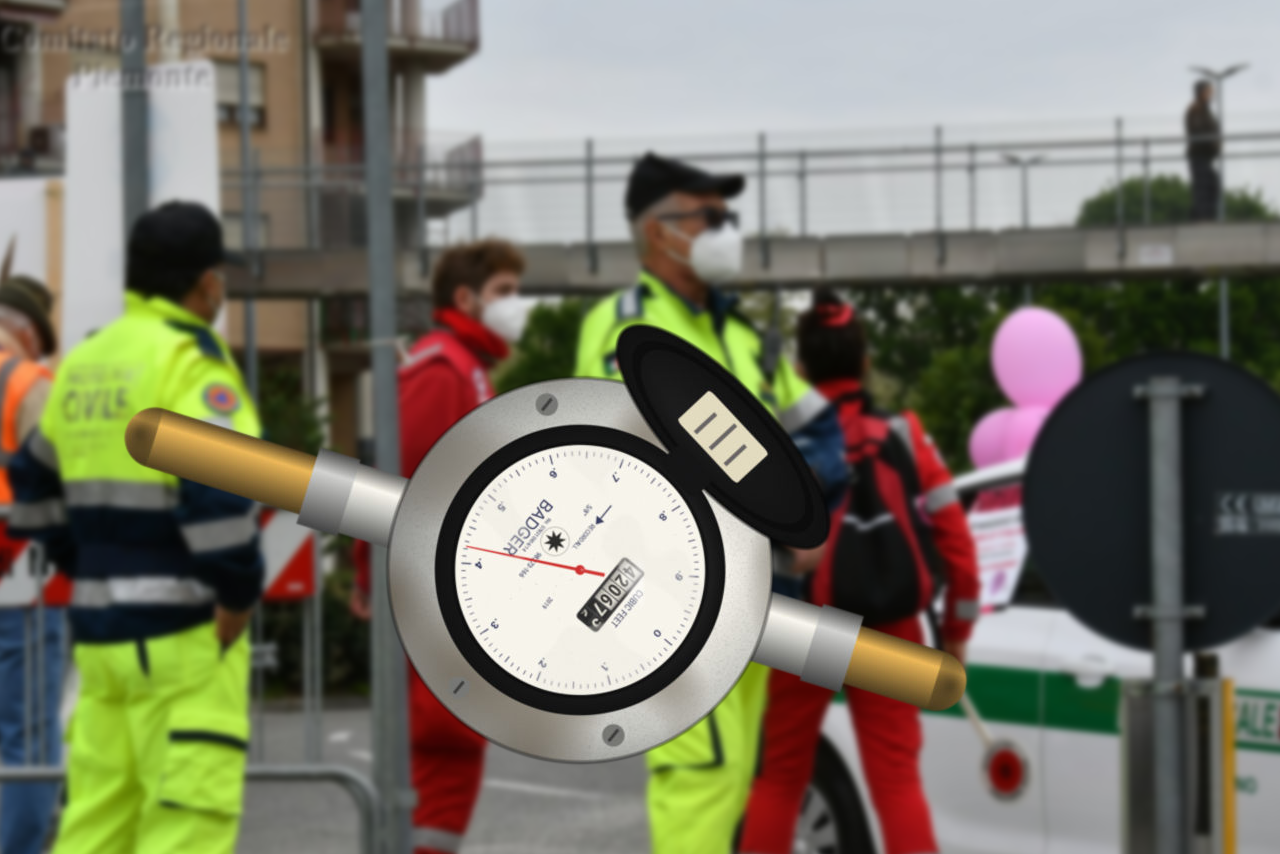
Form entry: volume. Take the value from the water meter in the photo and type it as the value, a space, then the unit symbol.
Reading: 420675.42 ft³
